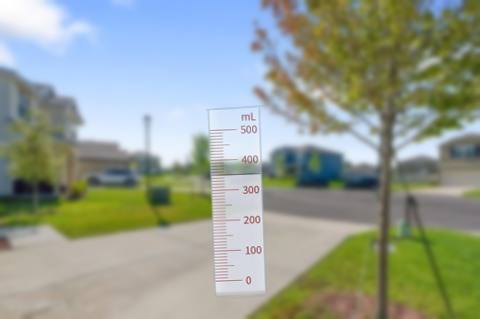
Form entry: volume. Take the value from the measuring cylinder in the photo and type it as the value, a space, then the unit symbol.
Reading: 350 mL
